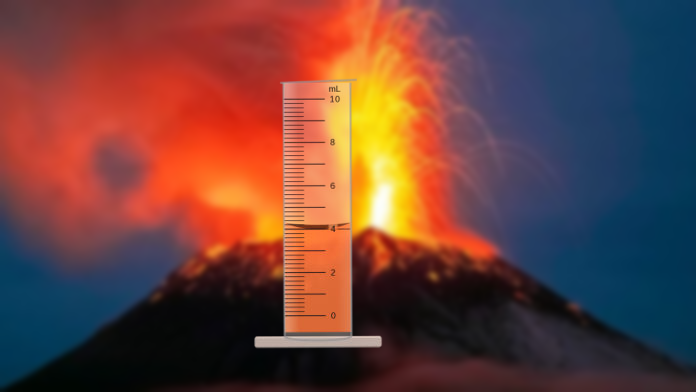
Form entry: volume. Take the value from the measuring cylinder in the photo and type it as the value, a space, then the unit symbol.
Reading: 4 mL
